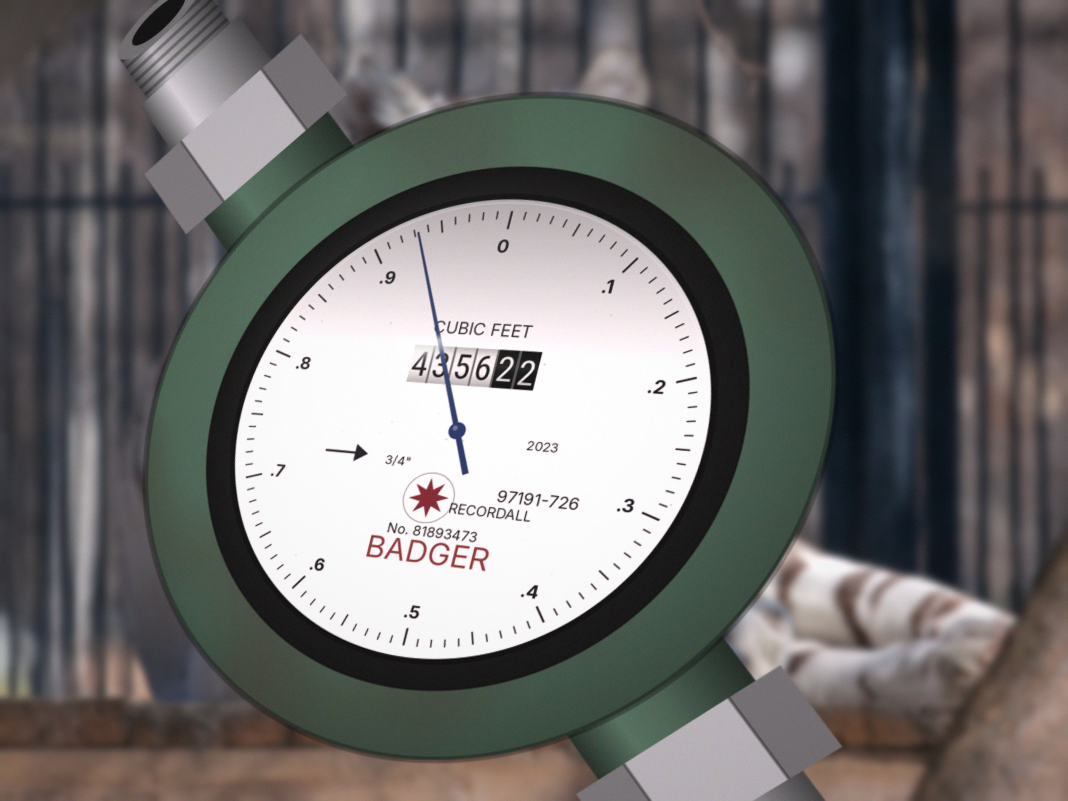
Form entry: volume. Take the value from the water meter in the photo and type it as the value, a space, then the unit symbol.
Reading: 435621.93 ft³
